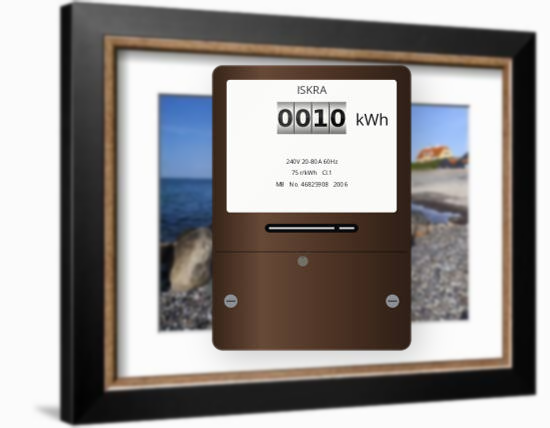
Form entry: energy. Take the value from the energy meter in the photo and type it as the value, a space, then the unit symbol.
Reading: 10 kWh
